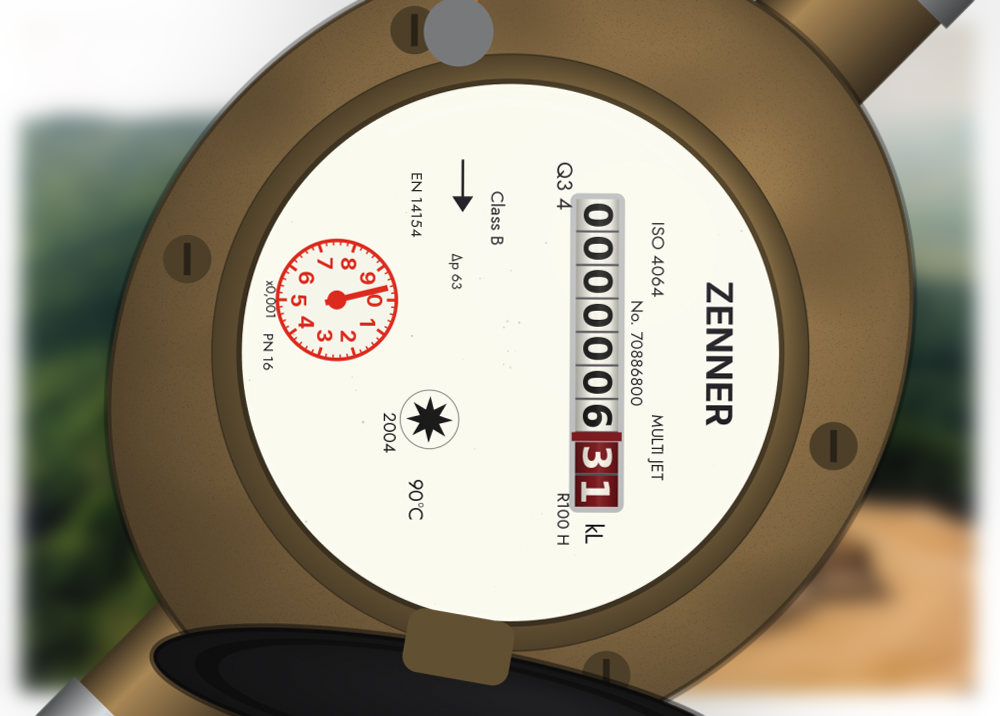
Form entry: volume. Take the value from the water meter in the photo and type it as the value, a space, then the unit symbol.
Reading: 6.309 kL
